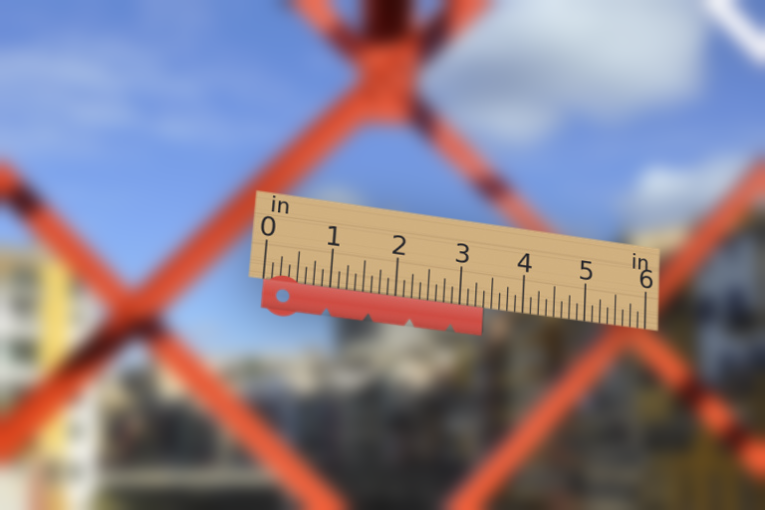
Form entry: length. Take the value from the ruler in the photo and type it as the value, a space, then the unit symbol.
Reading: 3.375 in
